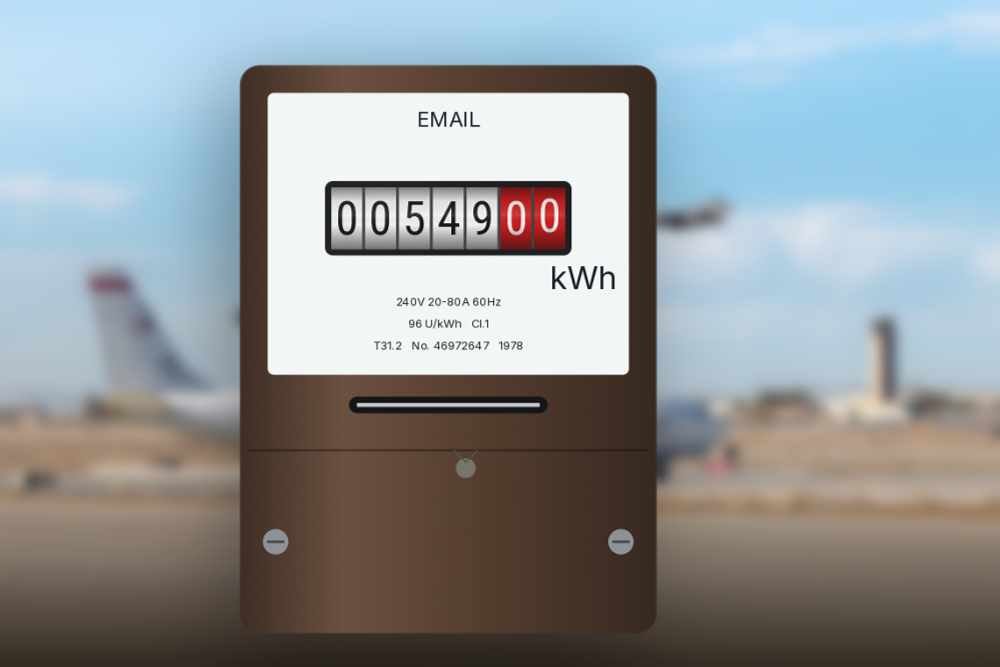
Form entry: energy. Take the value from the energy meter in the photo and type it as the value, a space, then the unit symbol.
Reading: 549.00 kWh
